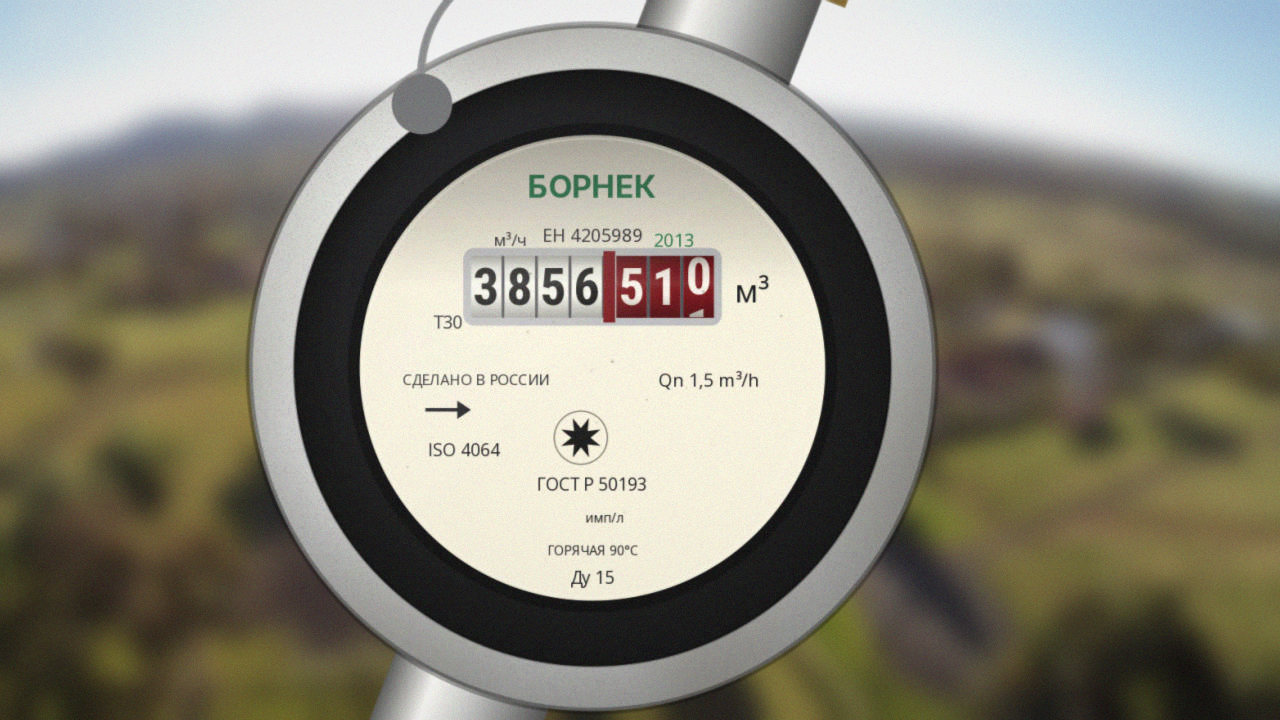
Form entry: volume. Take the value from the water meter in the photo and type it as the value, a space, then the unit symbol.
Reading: 3856.510 m³
